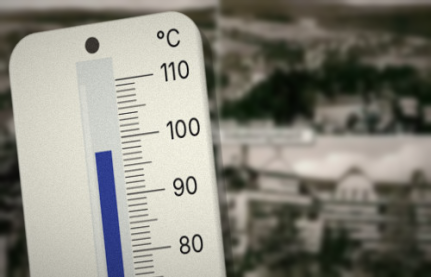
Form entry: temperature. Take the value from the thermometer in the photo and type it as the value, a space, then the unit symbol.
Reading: 98 °C
